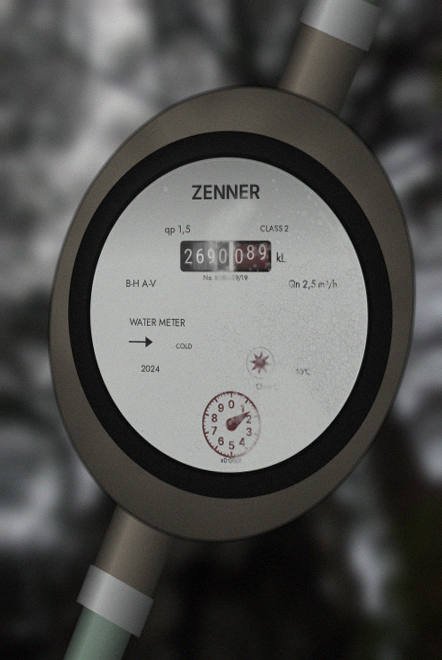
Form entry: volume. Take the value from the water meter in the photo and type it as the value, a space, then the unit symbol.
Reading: 2690.0891 kL
